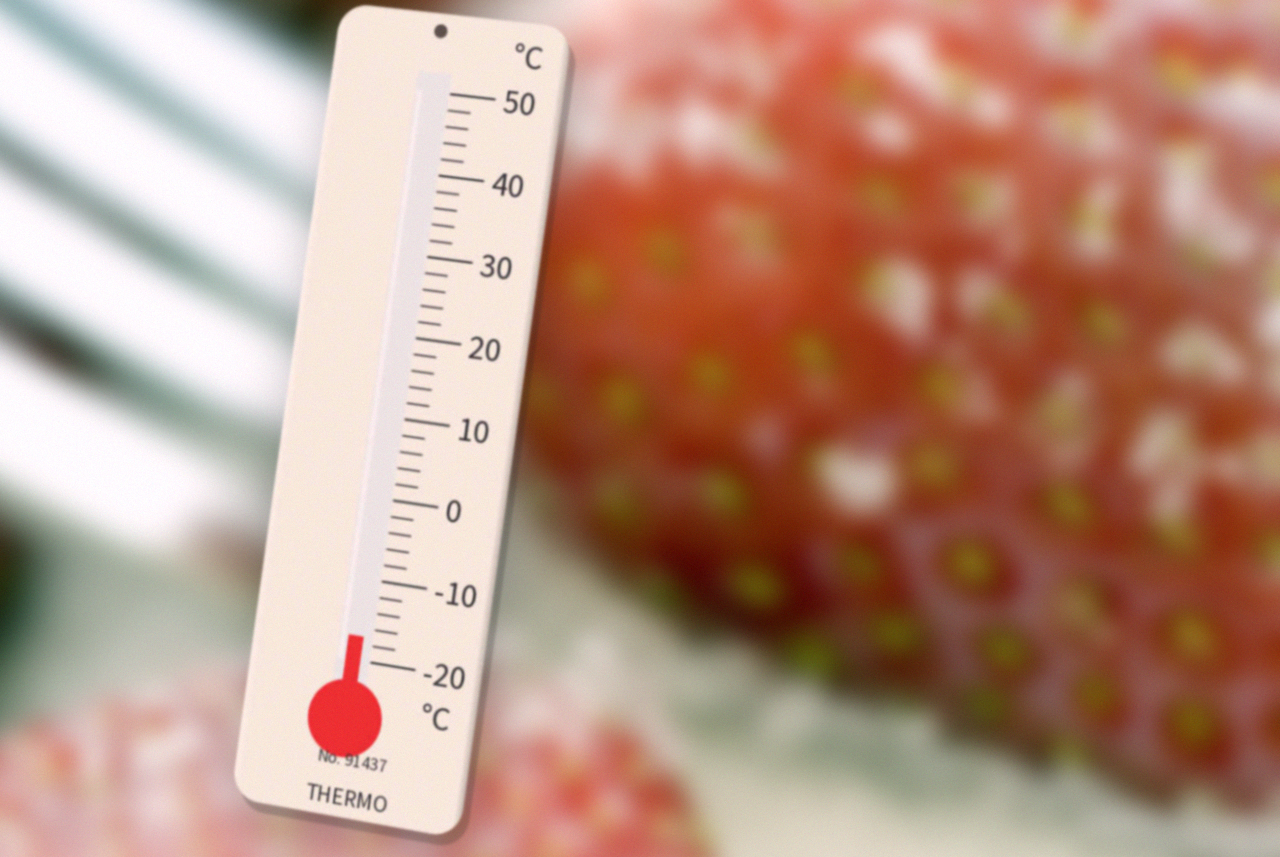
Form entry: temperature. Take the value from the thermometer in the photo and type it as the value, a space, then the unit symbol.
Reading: -17 °C
